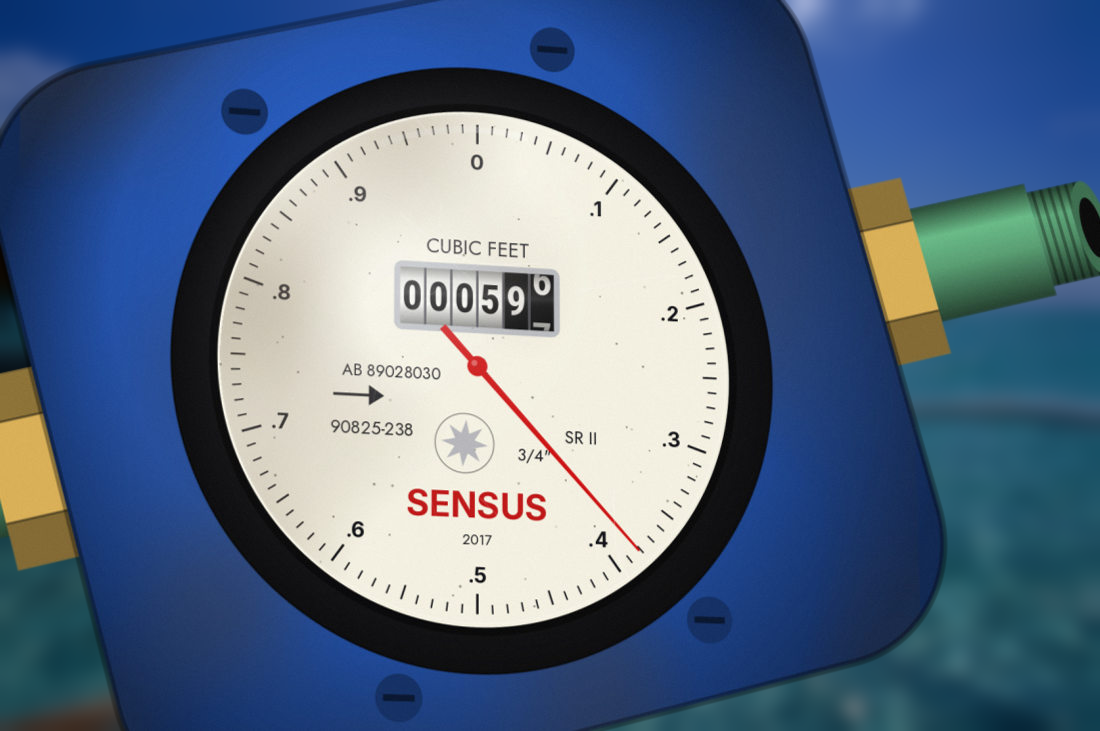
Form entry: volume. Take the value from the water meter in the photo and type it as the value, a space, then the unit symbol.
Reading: 596.38 ft³
